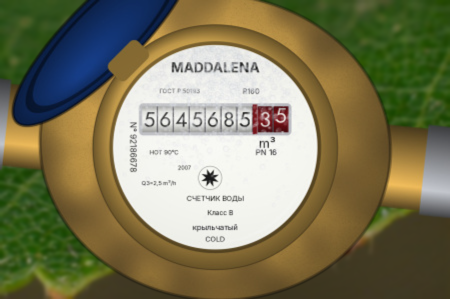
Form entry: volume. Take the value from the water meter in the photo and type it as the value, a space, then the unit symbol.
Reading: 5645685.35 m³
